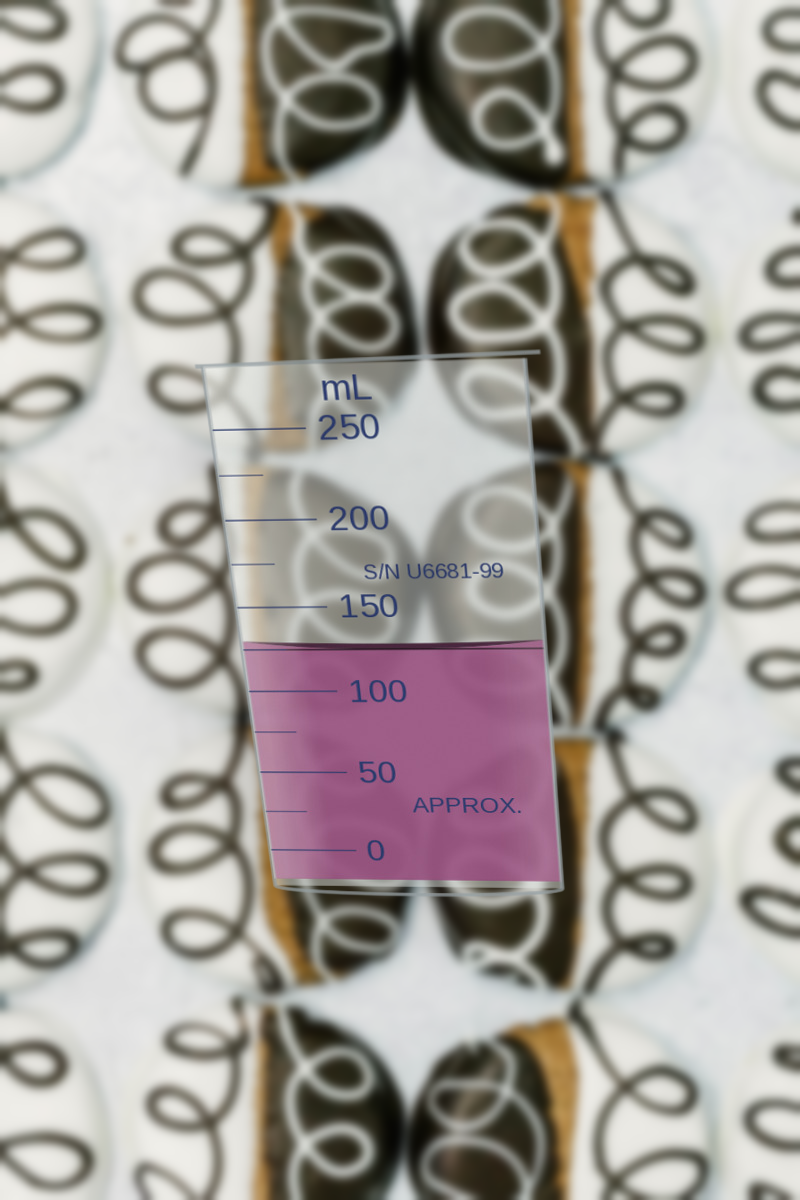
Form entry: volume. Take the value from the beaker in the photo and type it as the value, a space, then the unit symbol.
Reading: 125 mL
